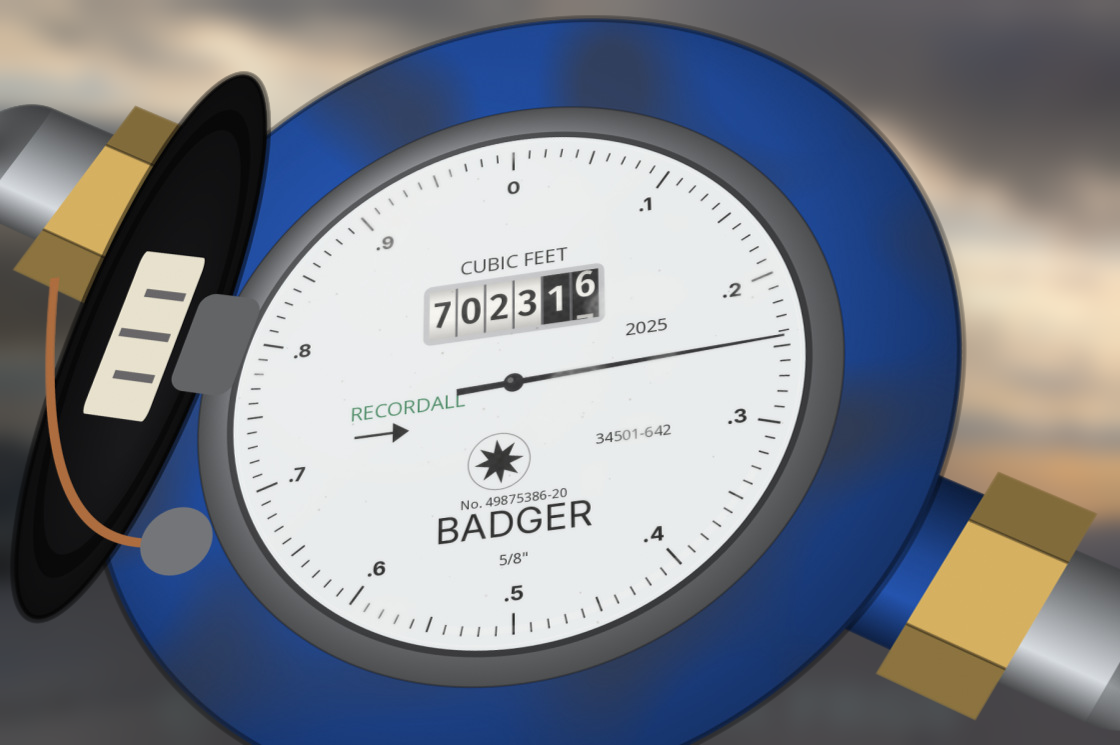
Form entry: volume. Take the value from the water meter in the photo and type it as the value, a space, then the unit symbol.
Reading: 702316.24 ft³
